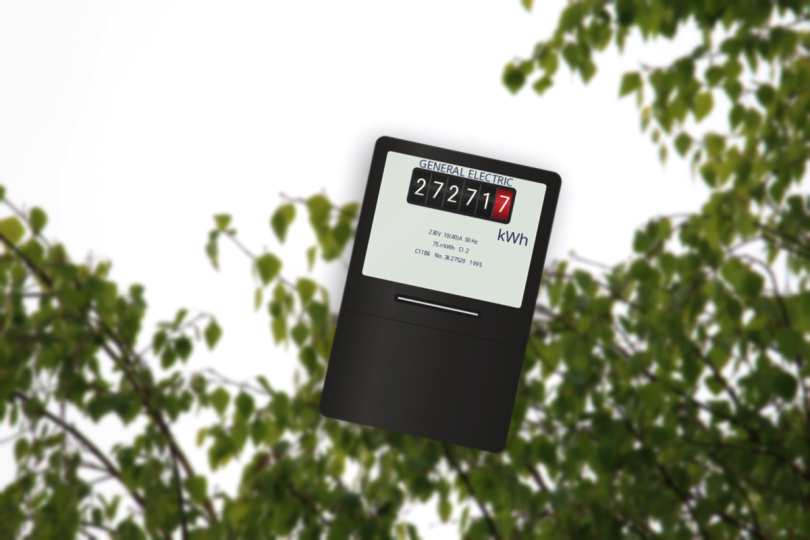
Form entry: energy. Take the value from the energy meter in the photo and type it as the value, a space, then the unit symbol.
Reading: 27271.7 kWh
